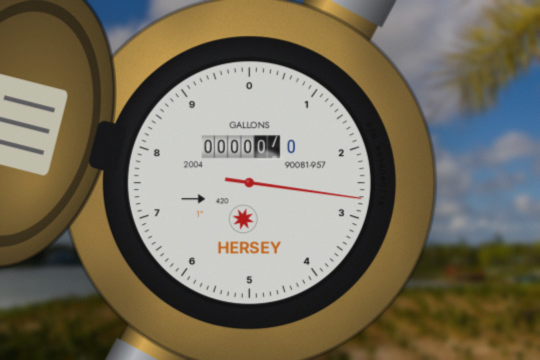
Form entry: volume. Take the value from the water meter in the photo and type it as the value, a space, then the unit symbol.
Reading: 72.7 gal
